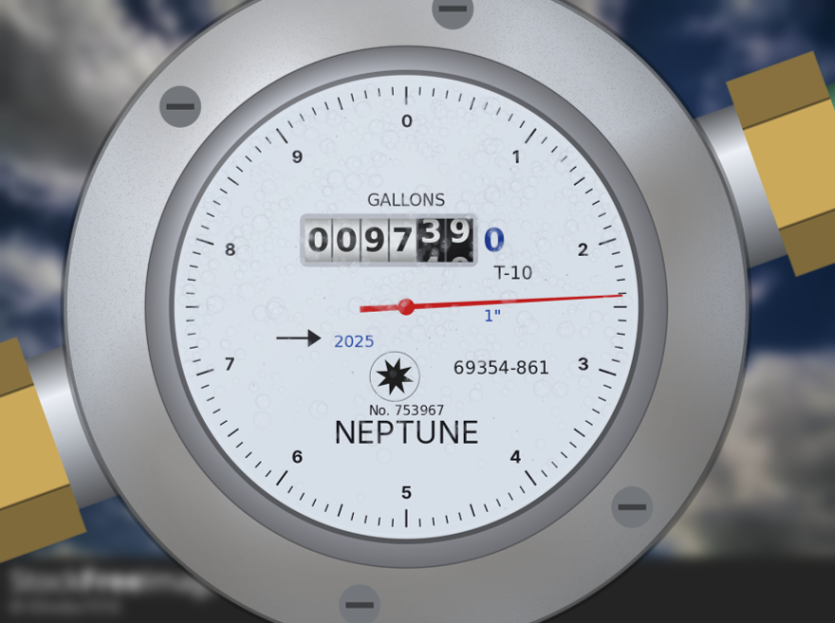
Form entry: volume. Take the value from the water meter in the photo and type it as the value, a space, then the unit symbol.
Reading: 97392.4 gal
